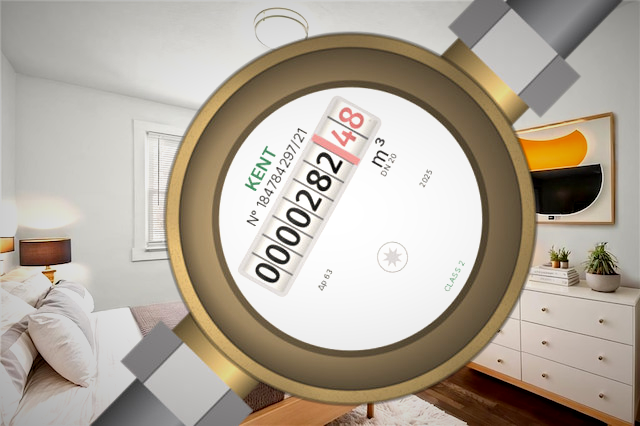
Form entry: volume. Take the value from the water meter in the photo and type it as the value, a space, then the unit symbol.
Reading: 282.48 m³
